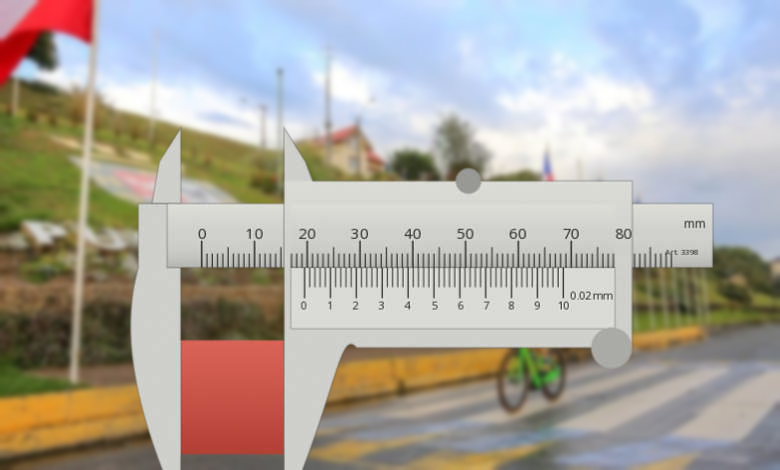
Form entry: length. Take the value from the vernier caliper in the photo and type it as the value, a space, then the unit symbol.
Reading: 19.5 mm
